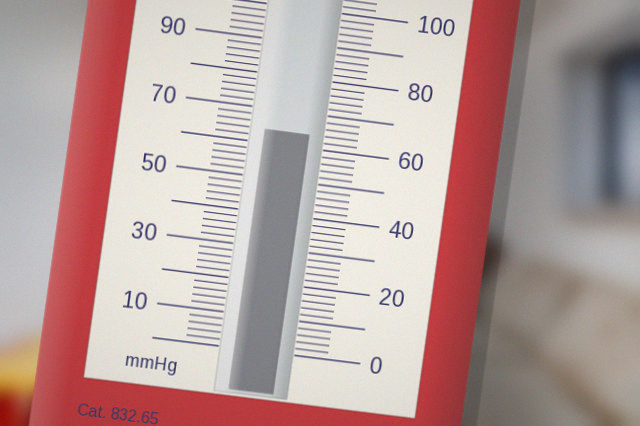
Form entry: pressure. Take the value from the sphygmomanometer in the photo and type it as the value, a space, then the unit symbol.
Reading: 64 mmHg
